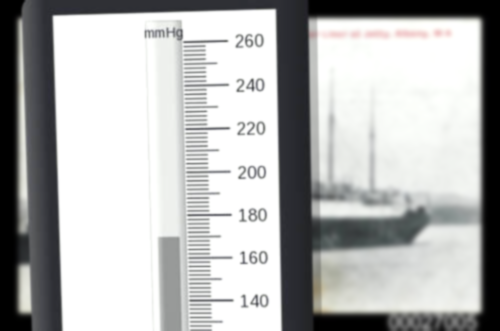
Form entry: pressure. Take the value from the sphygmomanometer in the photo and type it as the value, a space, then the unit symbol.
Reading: 170 mmHg
